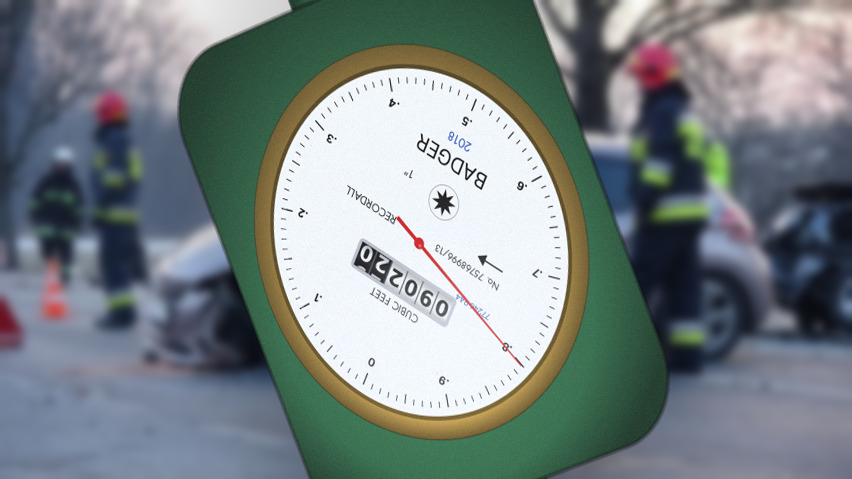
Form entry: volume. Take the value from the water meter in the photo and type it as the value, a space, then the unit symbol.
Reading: 90219.80 ft³
